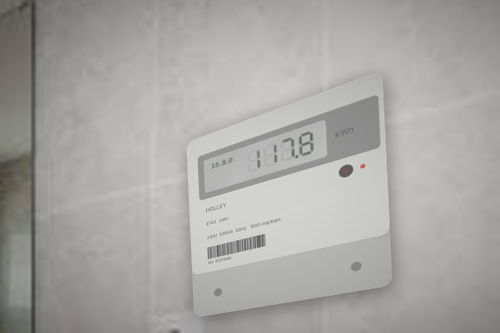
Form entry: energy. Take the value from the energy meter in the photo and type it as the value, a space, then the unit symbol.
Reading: 117.8 kWh
